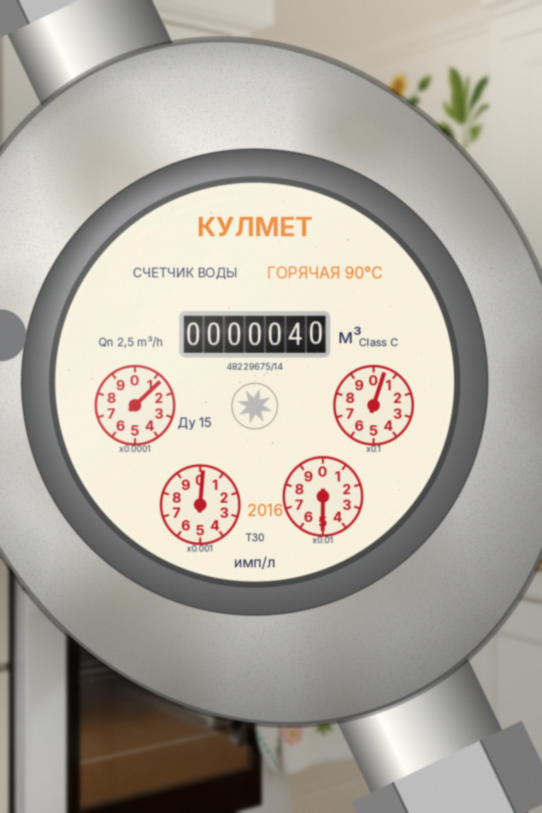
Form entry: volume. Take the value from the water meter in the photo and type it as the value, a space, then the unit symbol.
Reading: 40.0501 m³
